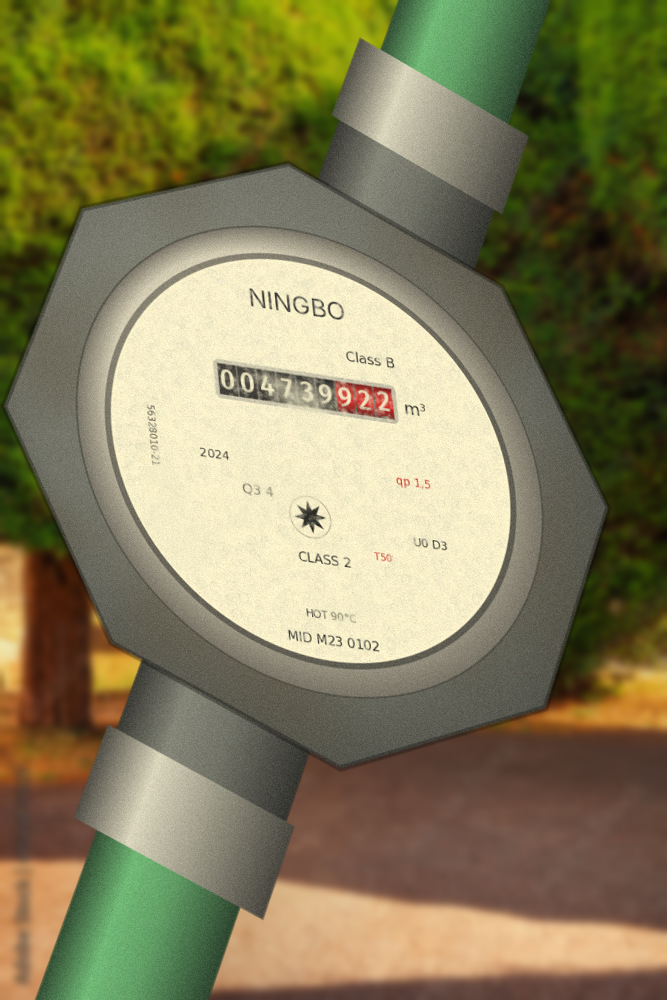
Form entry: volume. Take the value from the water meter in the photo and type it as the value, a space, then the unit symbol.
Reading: 4739.922 m³
